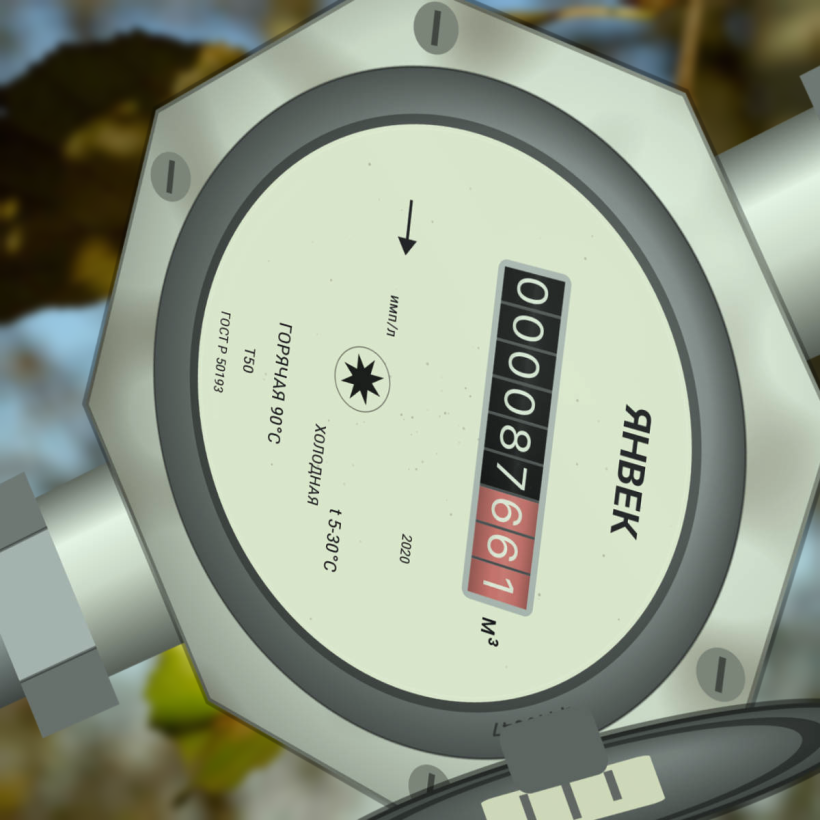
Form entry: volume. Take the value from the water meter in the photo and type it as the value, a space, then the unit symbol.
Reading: 87.661 m³
